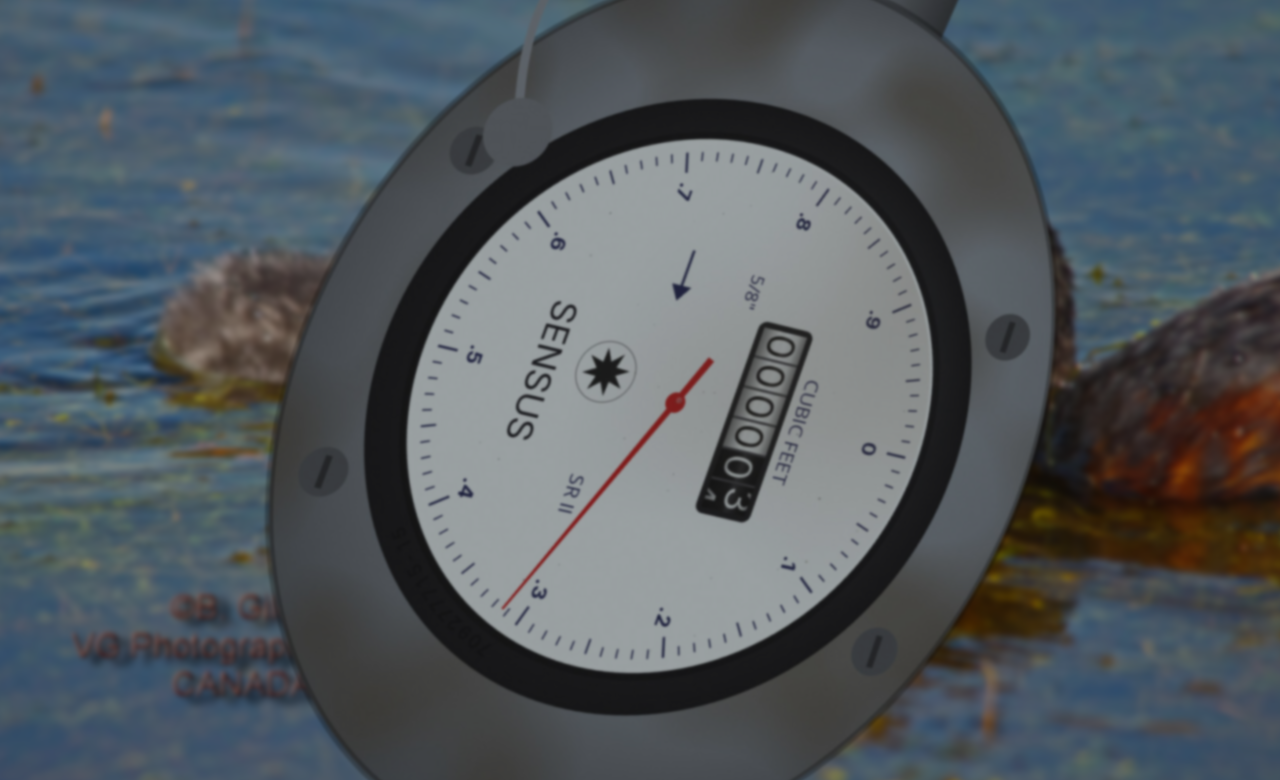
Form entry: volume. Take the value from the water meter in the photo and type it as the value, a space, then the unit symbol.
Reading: 3.31 ft³
